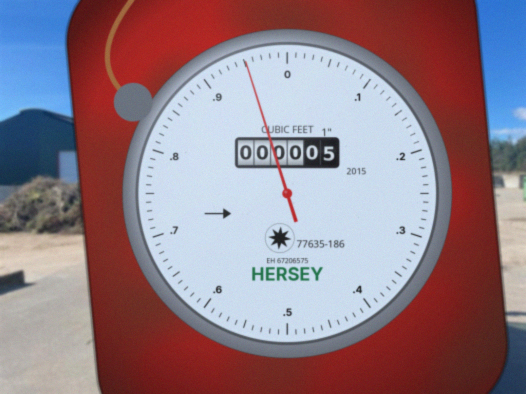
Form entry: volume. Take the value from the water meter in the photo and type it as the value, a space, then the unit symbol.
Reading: 4.95 ft³
